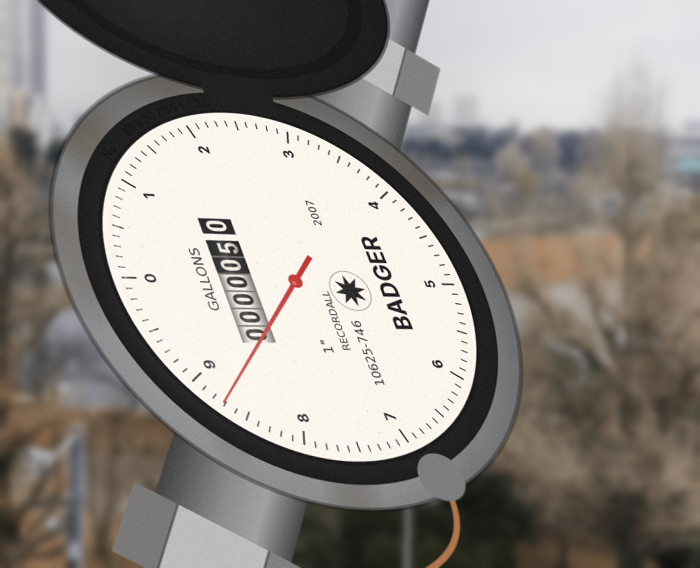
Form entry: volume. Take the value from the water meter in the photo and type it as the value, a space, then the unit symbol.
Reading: 48.7 gal
